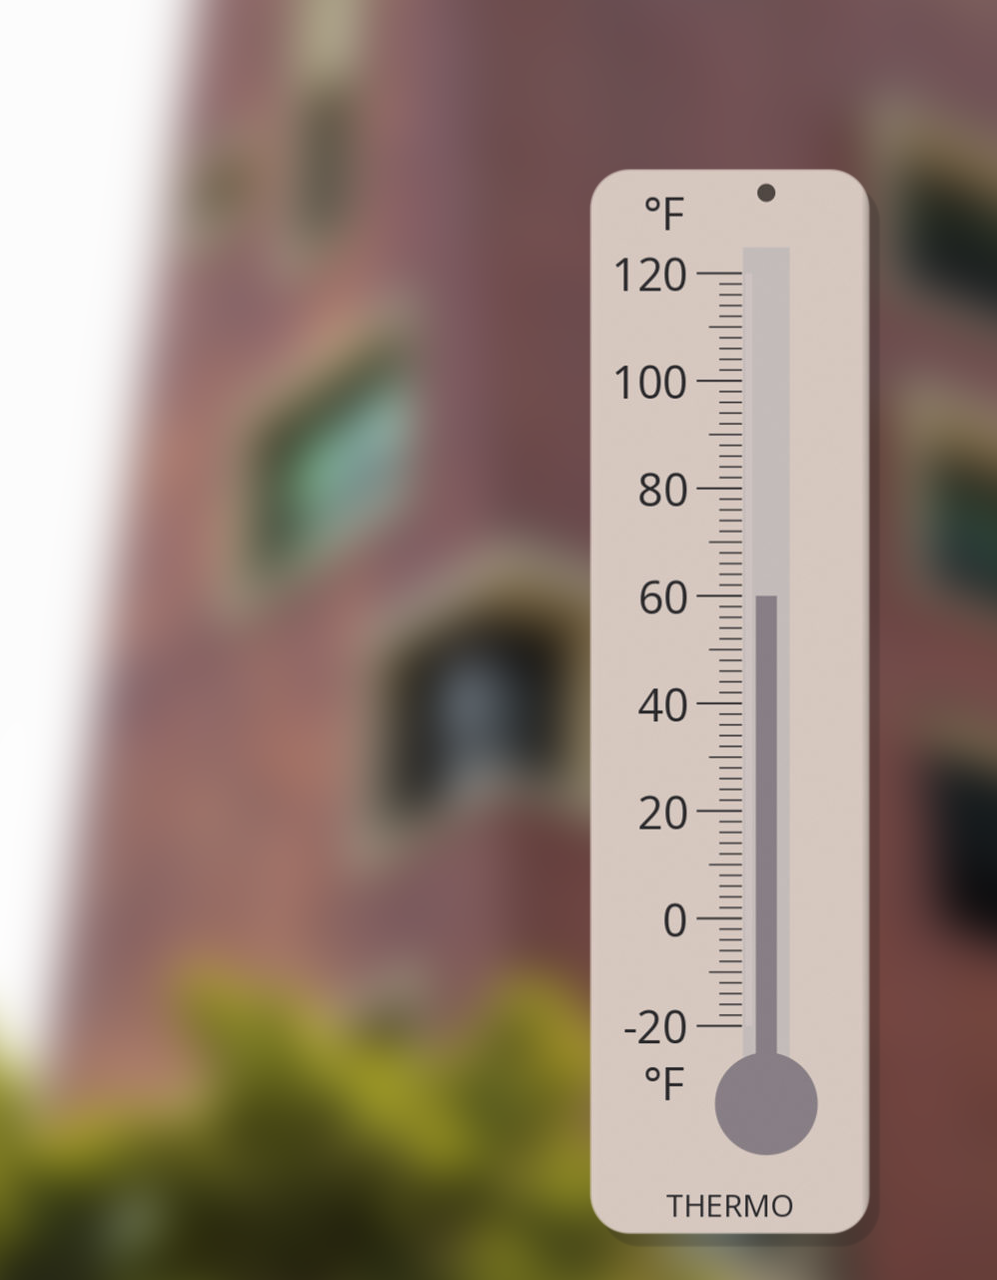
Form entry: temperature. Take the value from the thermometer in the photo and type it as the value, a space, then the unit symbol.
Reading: 60 °F
